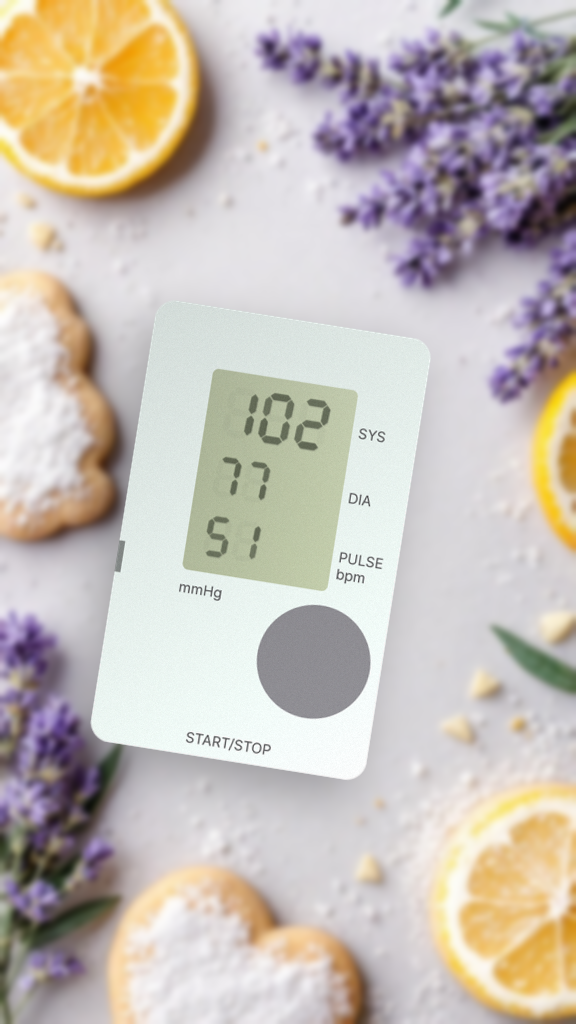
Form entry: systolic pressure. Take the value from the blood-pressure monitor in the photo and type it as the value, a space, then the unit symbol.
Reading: 102 mmHg
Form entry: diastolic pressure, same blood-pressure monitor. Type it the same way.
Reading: 77 mmHg
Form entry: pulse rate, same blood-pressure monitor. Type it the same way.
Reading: 51 bpm
